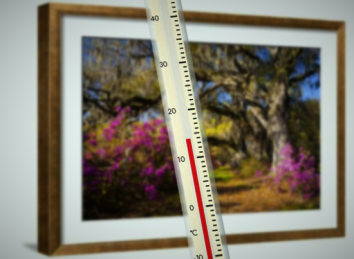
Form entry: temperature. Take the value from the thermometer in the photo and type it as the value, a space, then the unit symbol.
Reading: 14 °C
